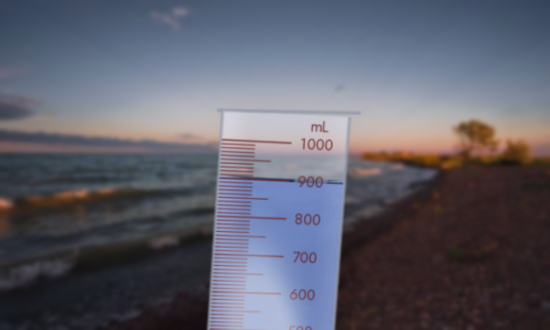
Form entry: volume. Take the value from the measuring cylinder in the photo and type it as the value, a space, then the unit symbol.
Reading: 900 mL
